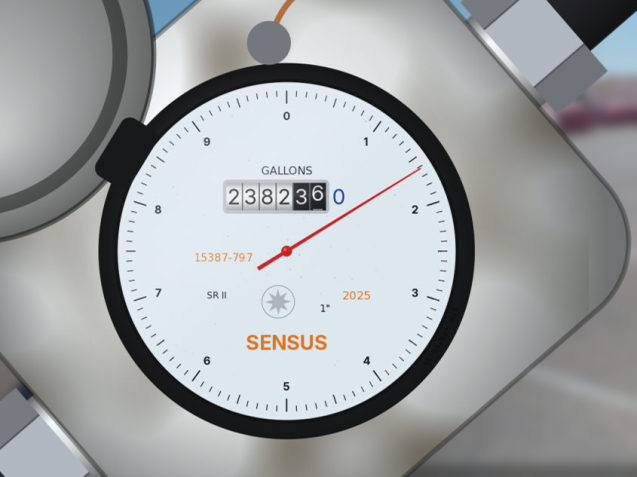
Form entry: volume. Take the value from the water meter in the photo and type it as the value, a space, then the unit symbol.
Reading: 2382361.6 gal
